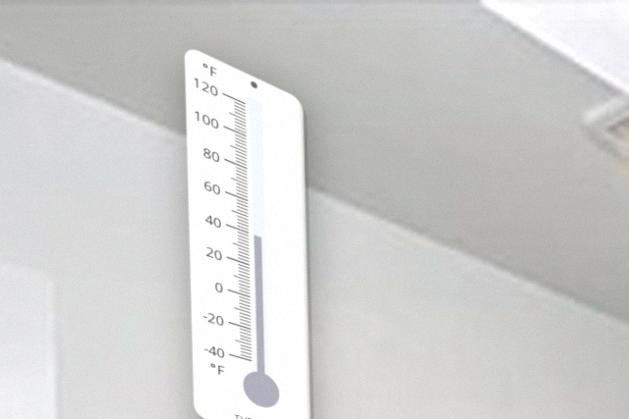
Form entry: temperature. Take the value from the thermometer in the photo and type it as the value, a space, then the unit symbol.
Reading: 40 °F
